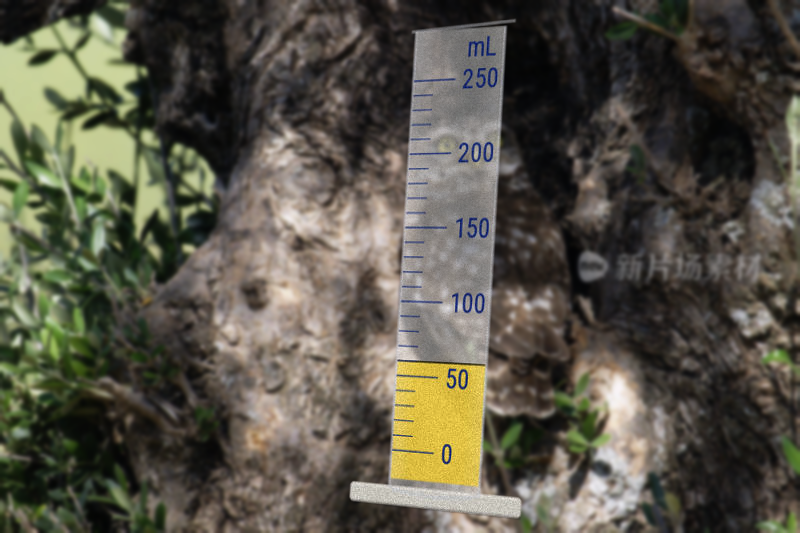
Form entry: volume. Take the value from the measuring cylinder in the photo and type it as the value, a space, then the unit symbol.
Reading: 60 mL
